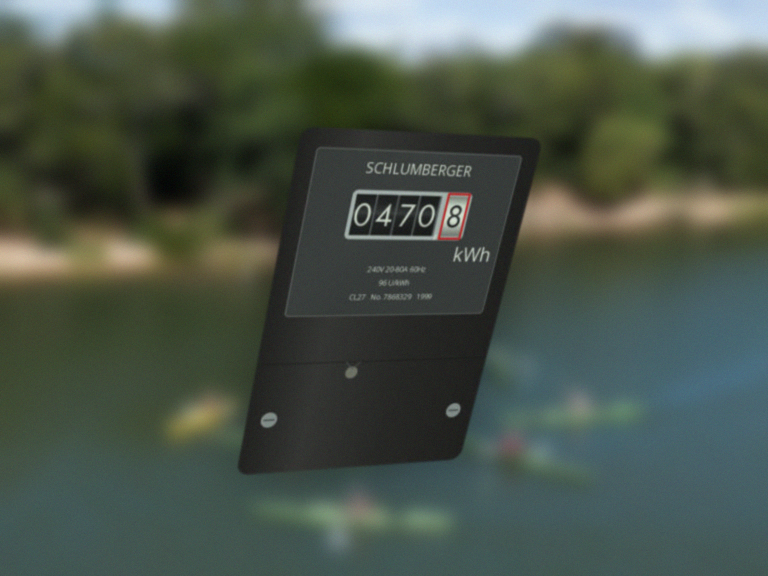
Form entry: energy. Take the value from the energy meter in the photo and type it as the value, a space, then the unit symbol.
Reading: 470.8 kWh
